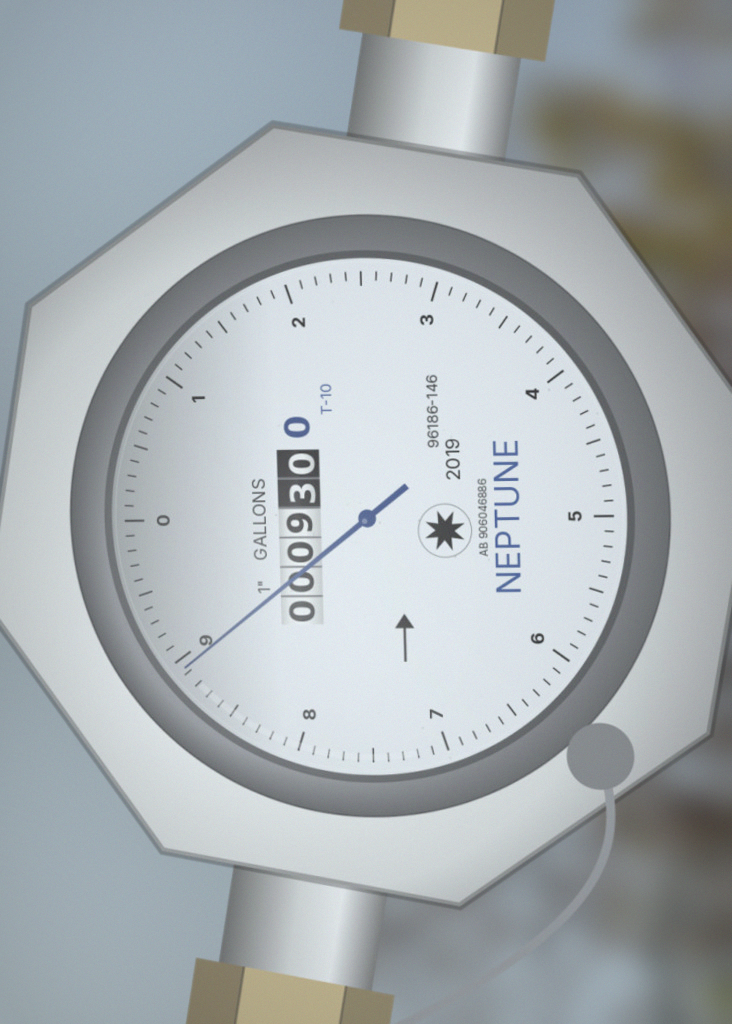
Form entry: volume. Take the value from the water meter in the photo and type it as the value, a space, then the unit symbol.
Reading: 9298.9 gal
